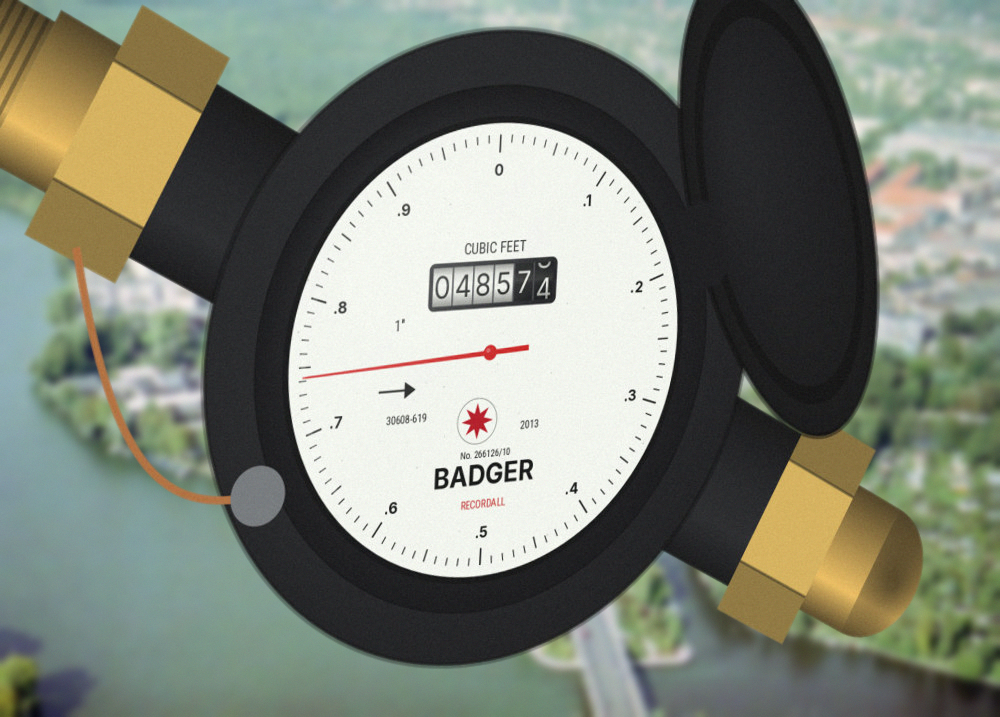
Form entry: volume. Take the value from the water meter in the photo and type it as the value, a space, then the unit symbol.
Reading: 48573.74 ft³
